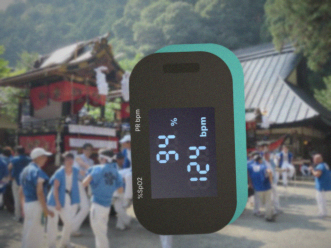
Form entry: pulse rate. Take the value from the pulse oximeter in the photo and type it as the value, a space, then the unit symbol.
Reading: 124 bpm
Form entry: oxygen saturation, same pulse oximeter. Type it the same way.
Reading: 94 %
